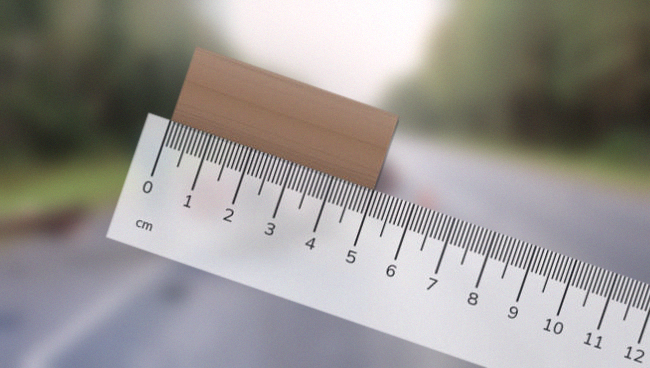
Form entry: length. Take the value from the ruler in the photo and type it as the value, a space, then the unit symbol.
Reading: 5 cm
